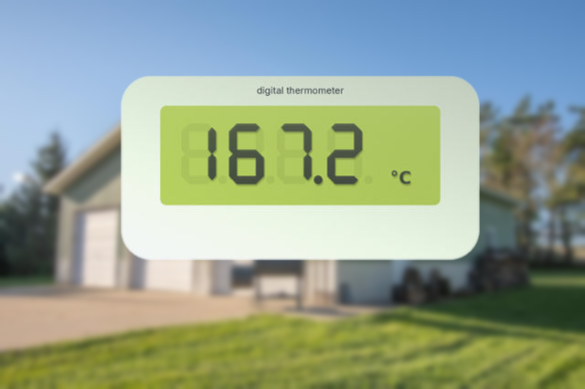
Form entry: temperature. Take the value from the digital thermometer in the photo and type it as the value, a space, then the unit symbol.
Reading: 167.2 °C
